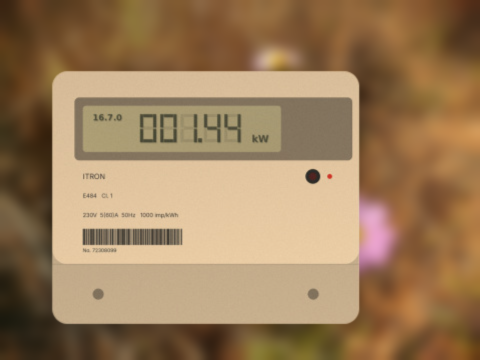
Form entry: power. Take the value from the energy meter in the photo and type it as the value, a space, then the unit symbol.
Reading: 1.44 kW
